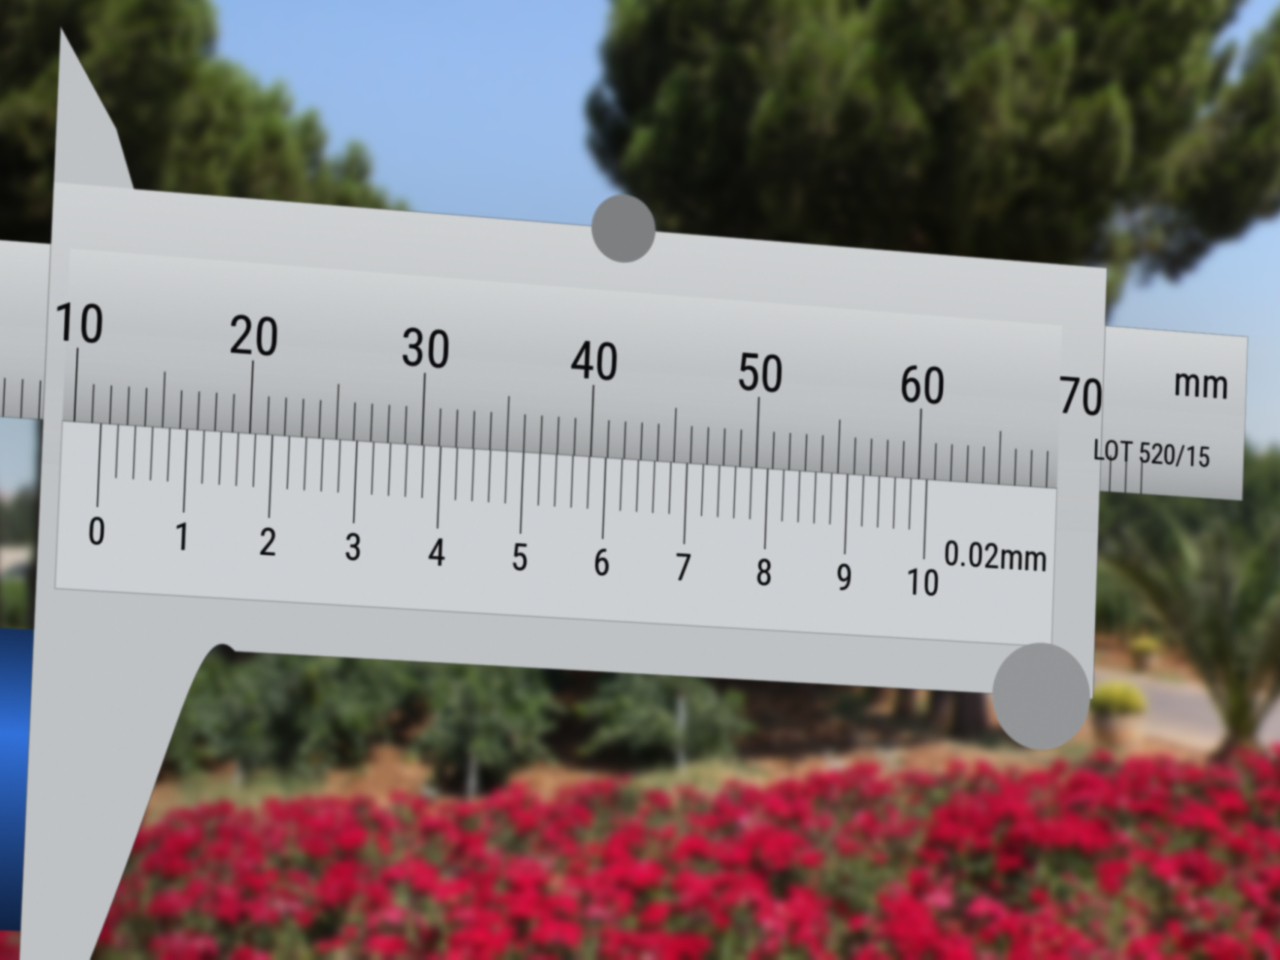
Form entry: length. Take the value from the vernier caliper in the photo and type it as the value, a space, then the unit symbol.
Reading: 11.5 mm
